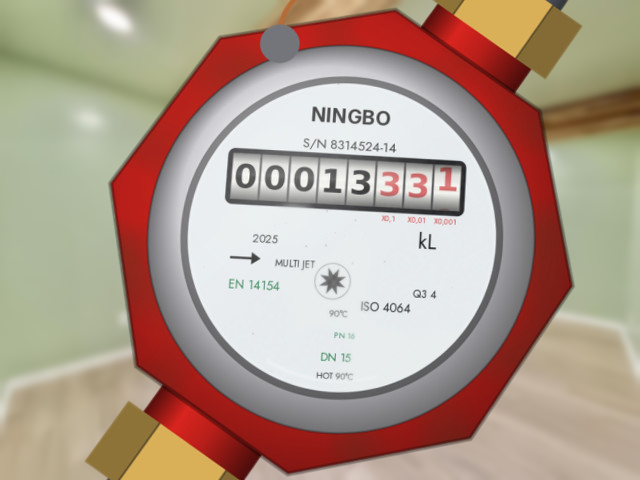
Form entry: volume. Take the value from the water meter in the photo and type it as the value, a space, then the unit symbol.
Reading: 13.331 kL
